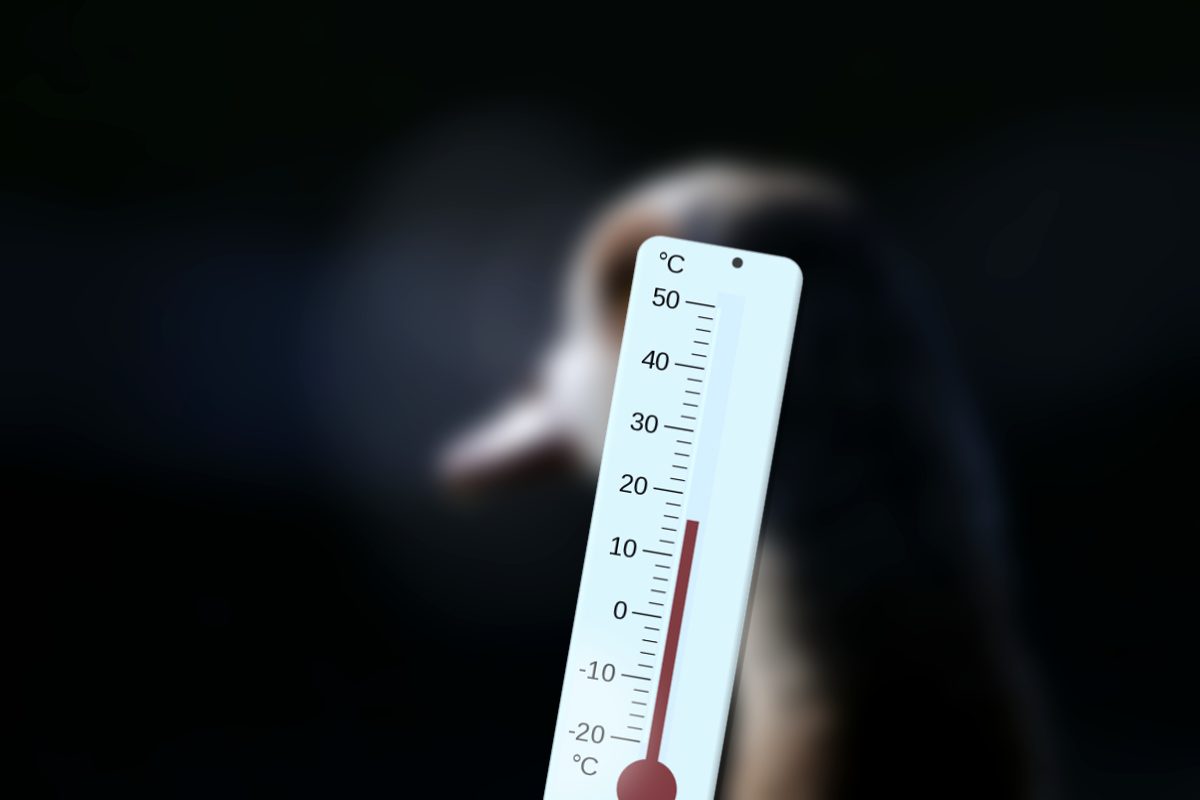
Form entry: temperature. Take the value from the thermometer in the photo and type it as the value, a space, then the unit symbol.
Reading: 16 °C
